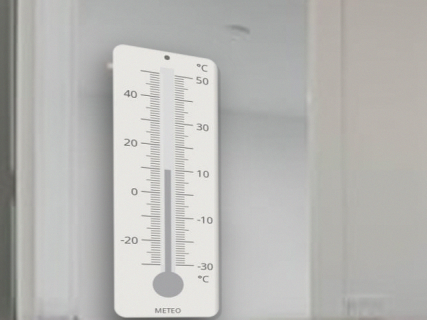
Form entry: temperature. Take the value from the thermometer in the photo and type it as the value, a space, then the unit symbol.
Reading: 10 °C
